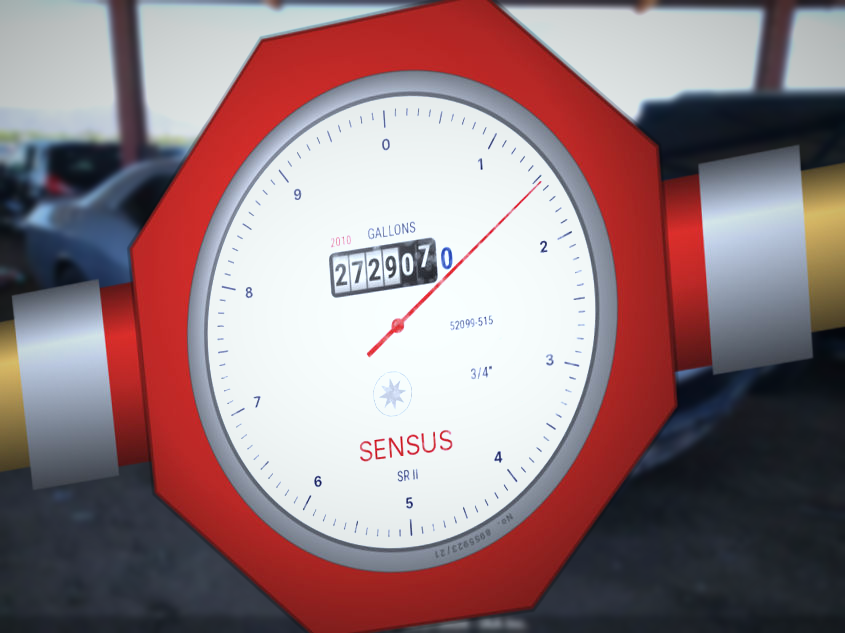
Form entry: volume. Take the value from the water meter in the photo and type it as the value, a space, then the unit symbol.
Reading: 2729071.5 gal
